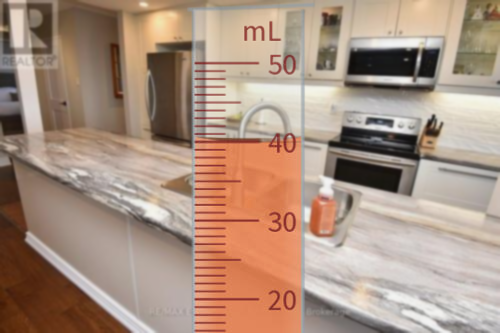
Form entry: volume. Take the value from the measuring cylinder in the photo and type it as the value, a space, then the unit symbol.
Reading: 40 mL
